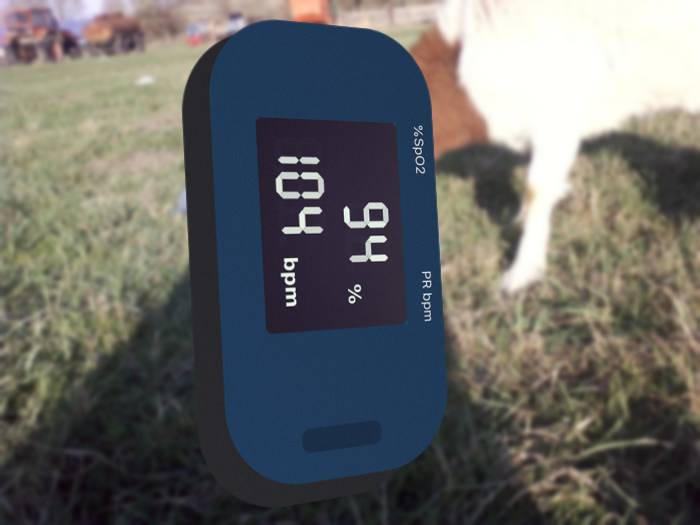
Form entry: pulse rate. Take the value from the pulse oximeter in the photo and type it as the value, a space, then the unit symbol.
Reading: 104 bpm
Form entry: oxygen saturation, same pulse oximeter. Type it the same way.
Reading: 94 %
